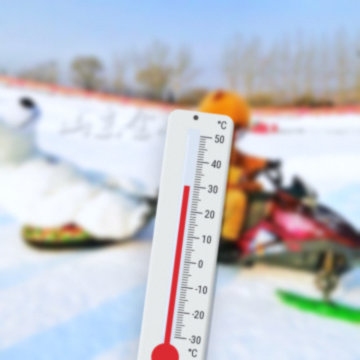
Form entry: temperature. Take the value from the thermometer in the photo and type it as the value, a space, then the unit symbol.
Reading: 30 °C
